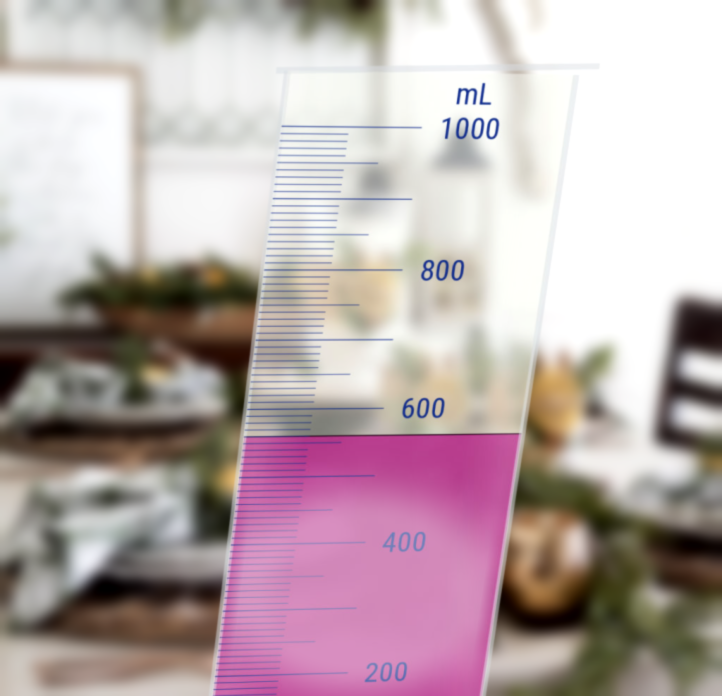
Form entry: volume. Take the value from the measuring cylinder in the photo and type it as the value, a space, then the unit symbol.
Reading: 560 mL
